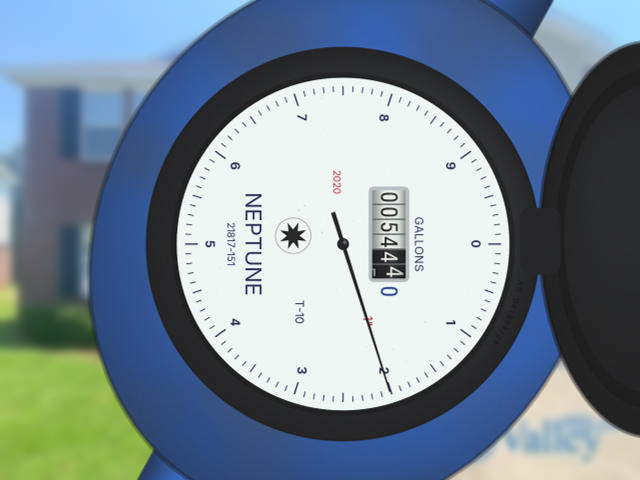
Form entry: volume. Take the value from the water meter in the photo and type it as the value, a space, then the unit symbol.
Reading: 54442.0 gal
